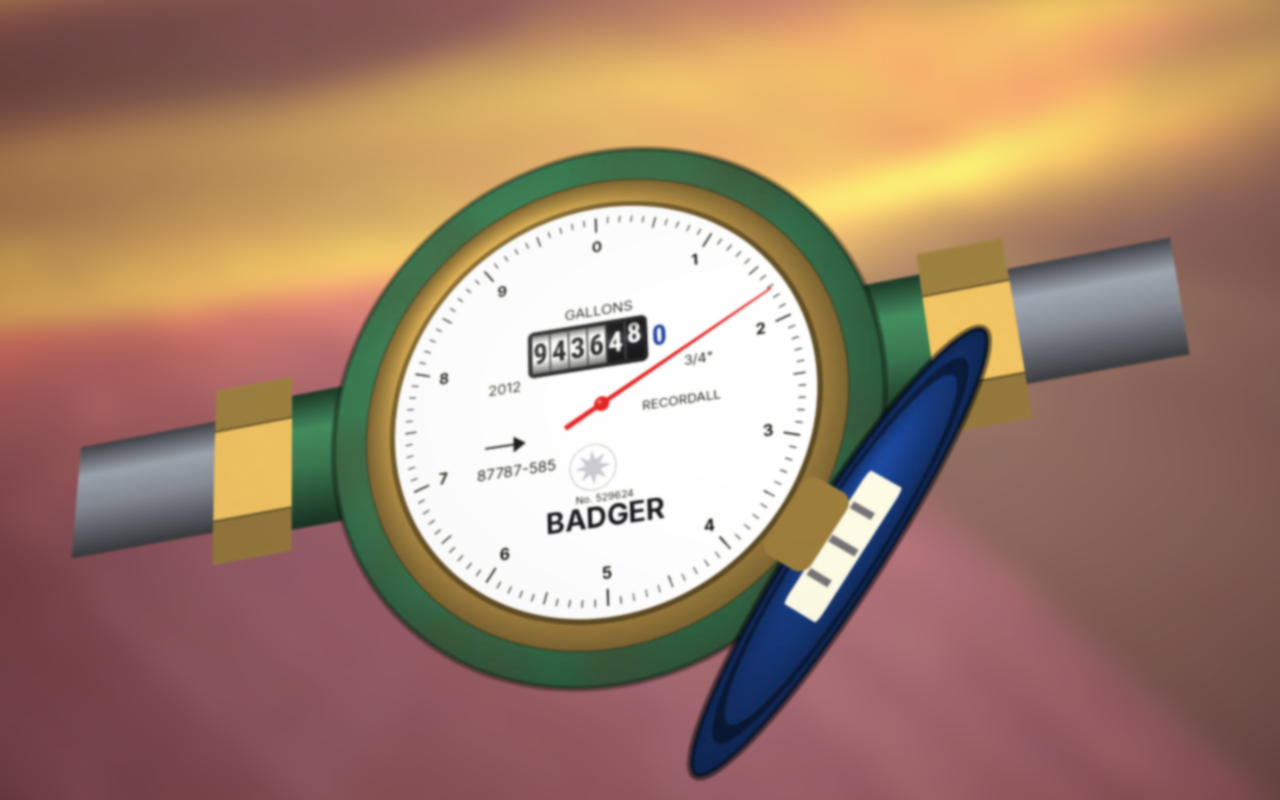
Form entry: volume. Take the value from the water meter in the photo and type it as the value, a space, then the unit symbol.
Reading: 9436481.7 gal
